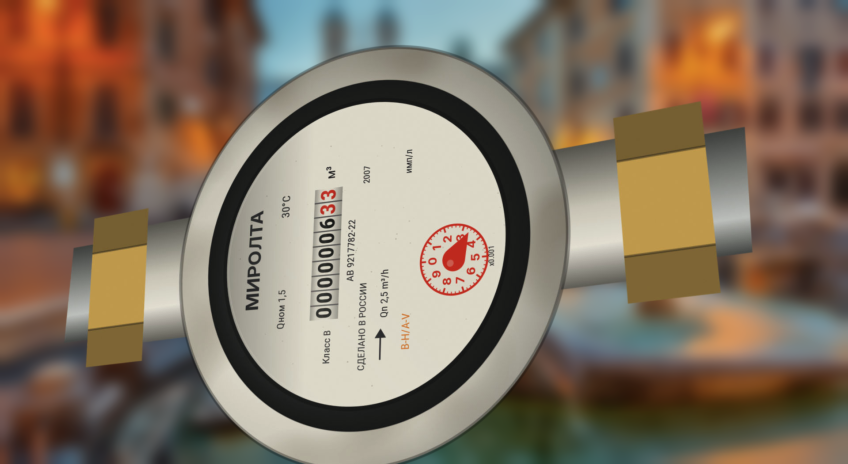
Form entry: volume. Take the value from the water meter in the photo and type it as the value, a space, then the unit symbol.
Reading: 6.333 m³
